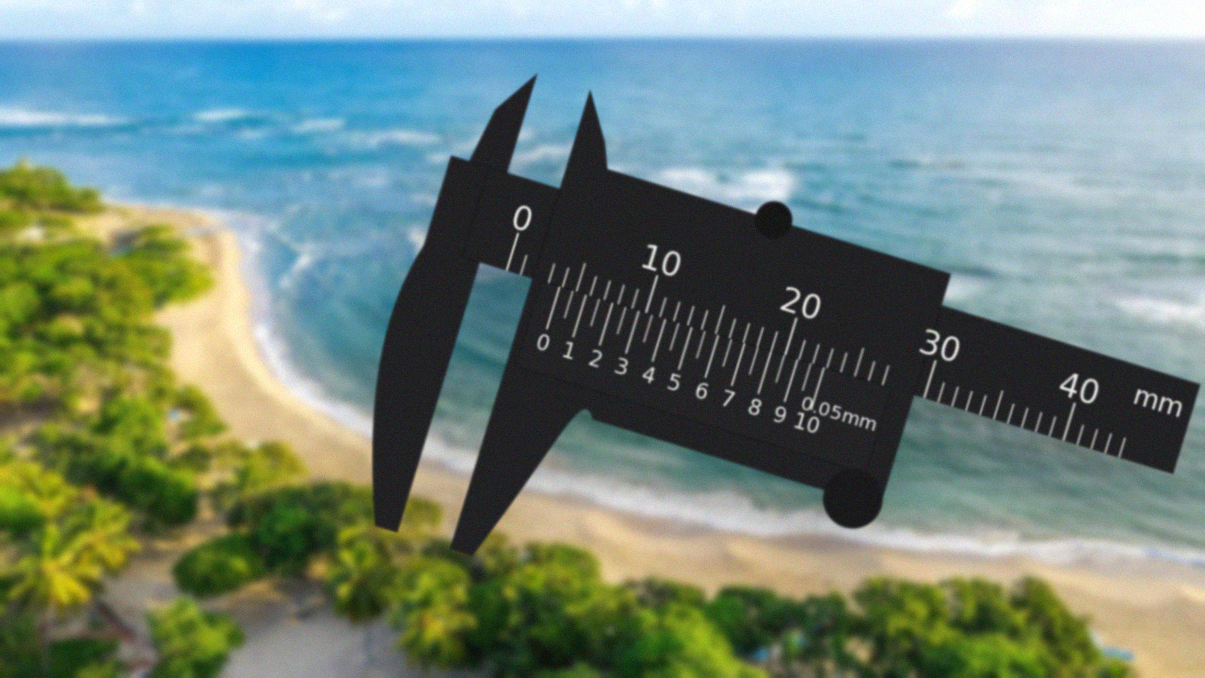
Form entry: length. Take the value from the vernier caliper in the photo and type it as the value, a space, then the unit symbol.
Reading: 3.8 mm
